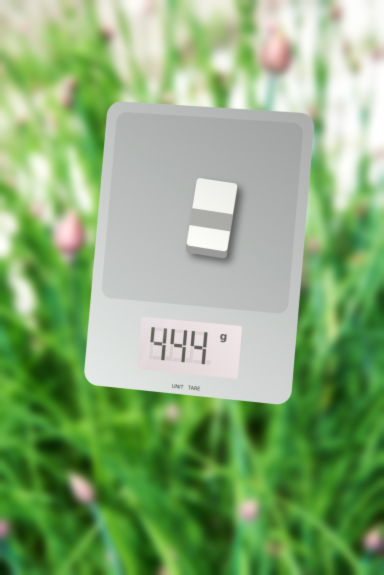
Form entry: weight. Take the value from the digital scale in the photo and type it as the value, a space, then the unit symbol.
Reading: 444 g
